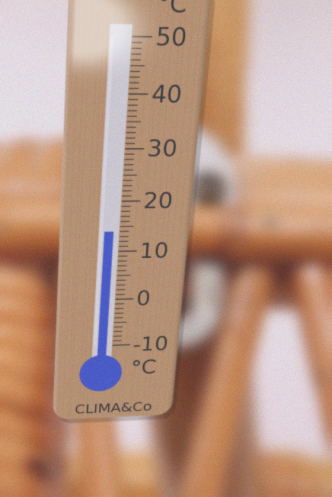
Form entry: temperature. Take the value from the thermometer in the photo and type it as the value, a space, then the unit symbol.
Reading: 14 °C
